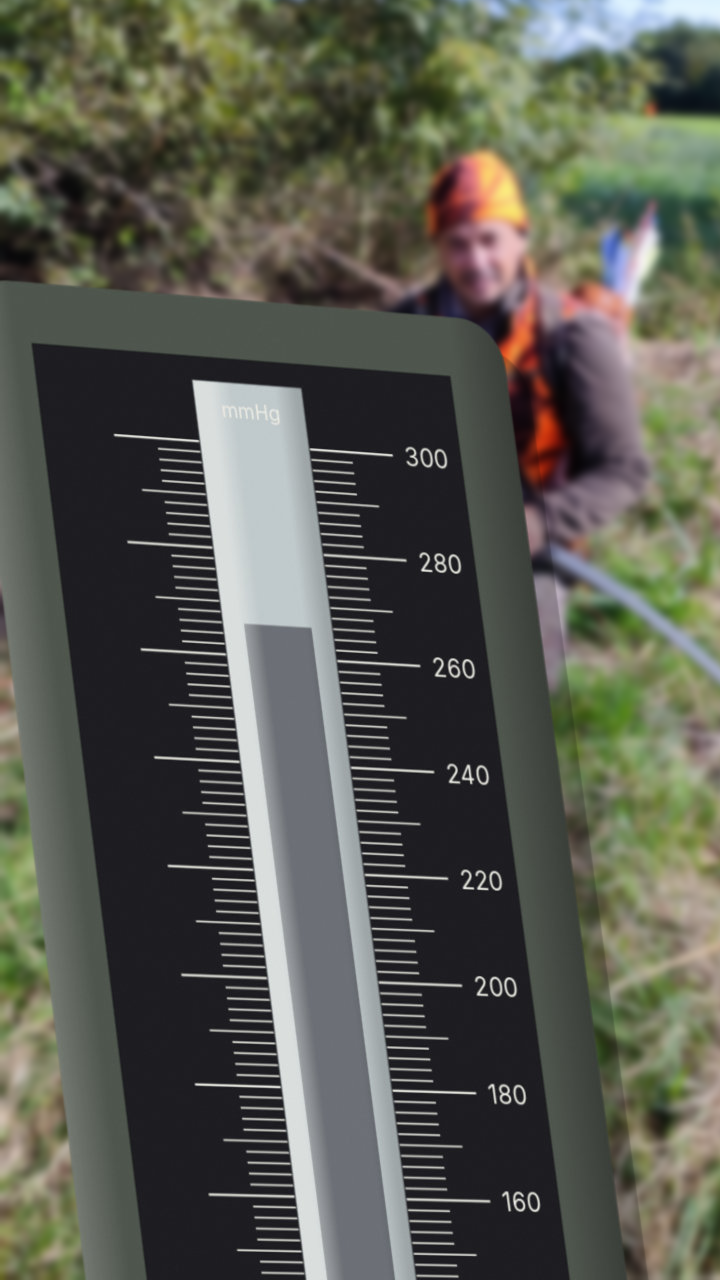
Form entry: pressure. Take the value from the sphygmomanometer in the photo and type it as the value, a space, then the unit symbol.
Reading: 266 mmHg
